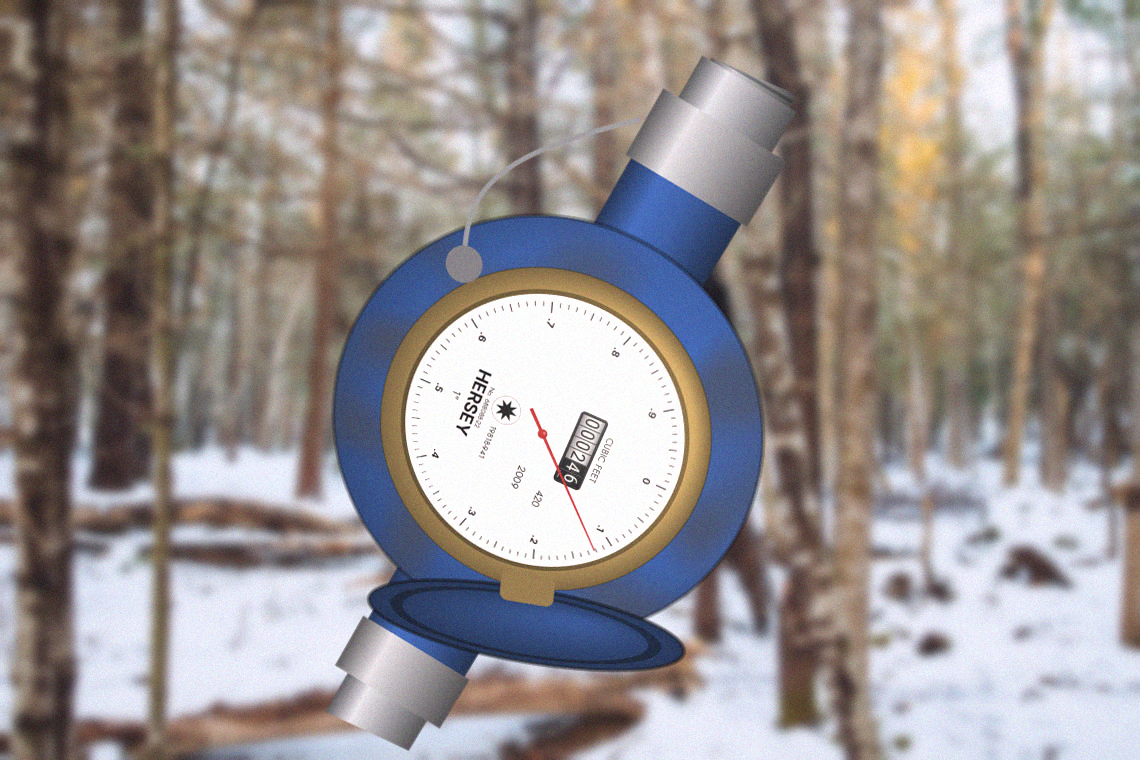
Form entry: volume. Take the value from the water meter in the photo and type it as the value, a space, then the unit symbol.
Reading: 246.12 ft³
